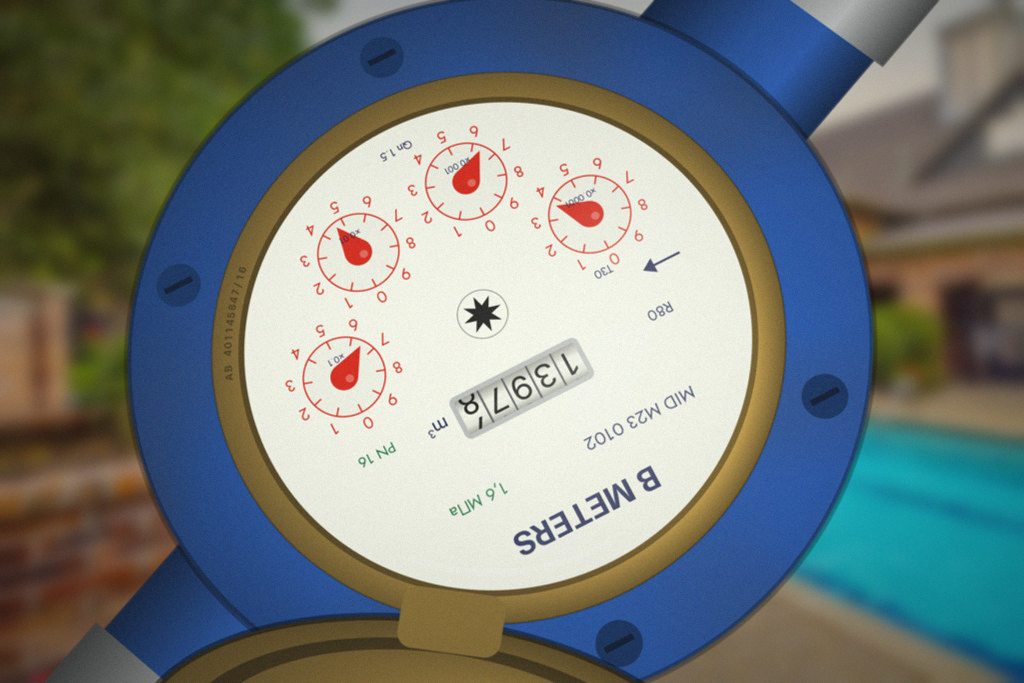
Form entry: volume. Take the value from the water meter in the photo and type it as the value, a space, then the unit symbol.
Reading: 13977.6463 m³
